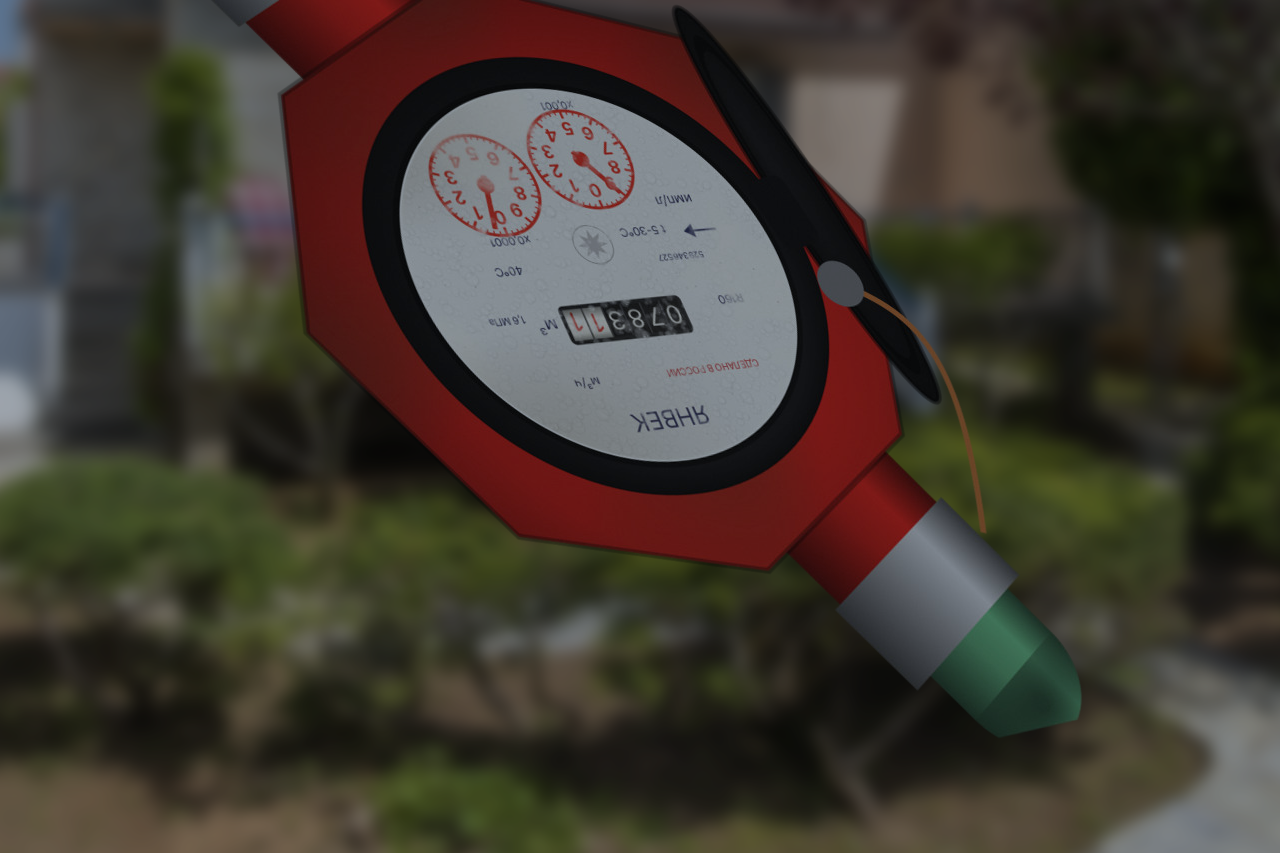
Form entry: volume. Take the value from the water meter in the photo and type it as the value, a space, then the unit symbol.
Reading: 783.1090 m³
